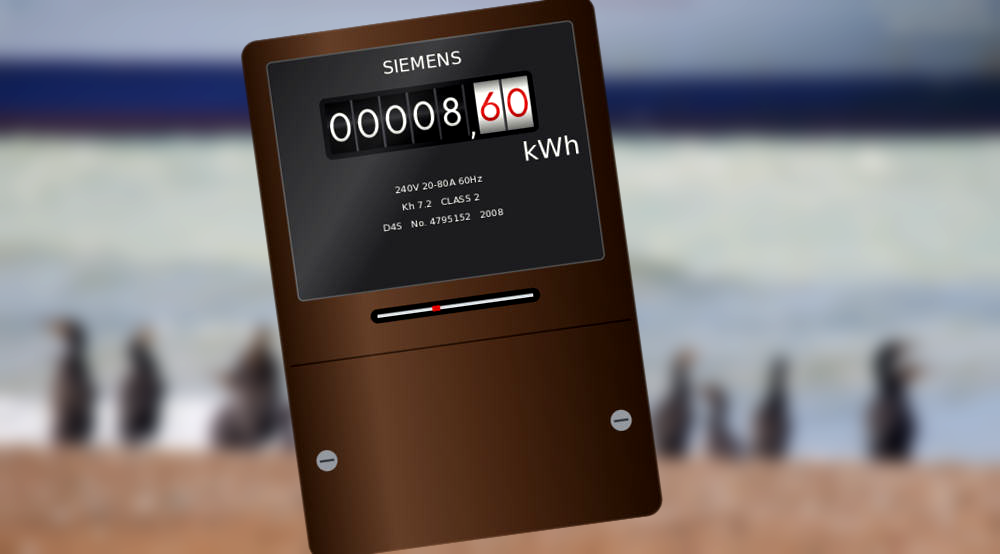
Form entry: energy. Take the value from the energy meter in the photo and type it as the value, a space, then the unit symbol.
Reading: 8.60 kWh
